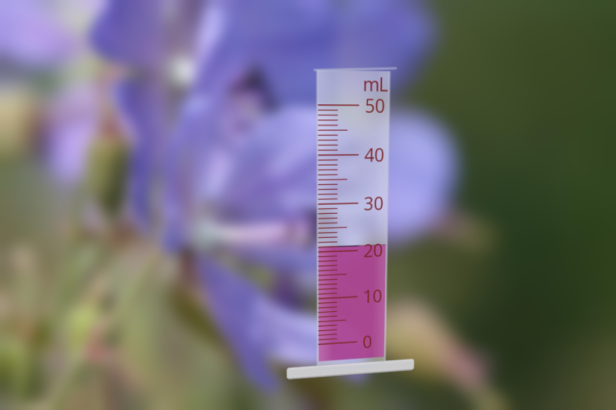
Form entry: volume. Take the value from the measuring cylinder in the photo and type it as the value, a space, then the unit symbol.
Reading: 21 mL
